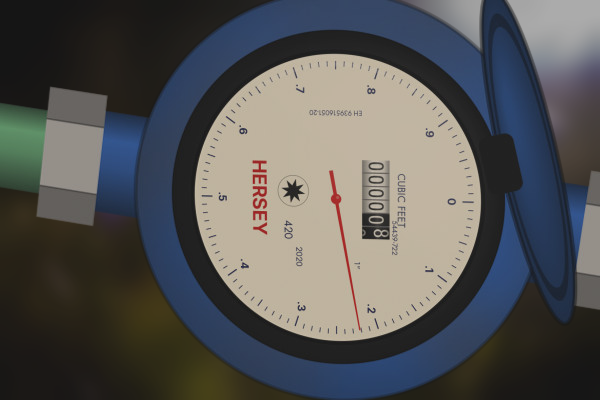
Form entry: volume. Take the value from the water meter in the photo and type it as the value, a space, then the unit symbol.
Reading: 8.22 ft³
